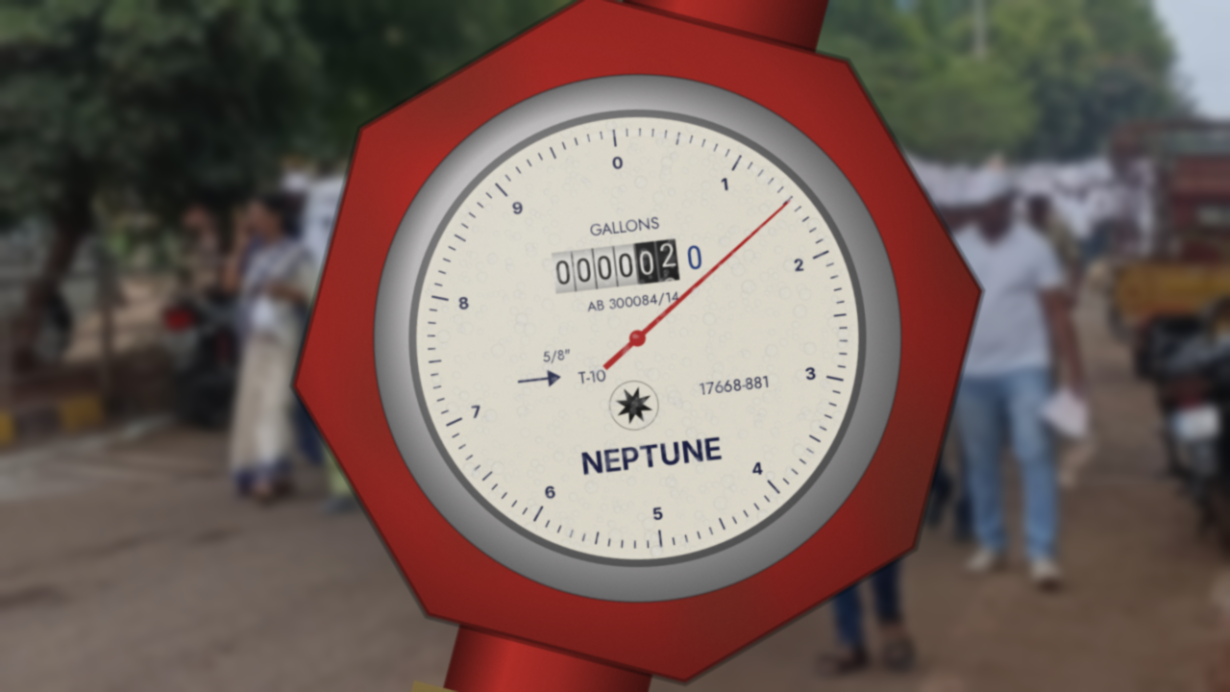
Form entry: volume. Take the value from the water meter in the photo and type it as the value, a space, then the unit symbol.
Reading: 21.5 gal
